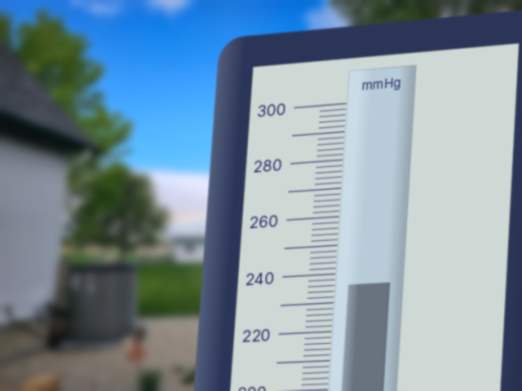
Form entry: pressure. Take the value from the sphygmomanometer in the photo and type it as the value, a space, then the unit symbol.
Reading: 236 mmHg
